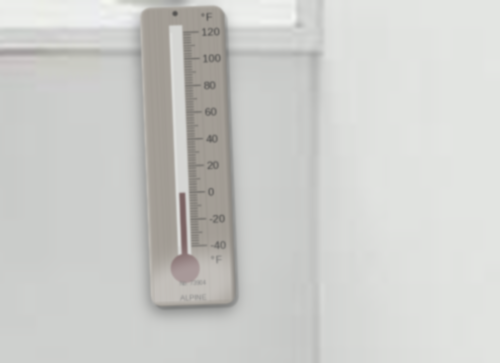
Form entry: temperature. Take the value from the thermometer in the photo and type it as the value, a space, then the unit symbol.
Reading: 0 °F
